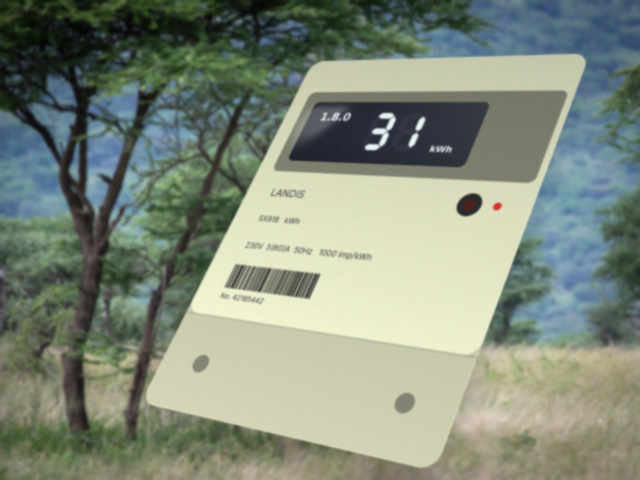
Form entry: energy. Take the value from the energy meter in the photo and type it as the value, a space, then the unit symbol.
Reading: 31 kWh
